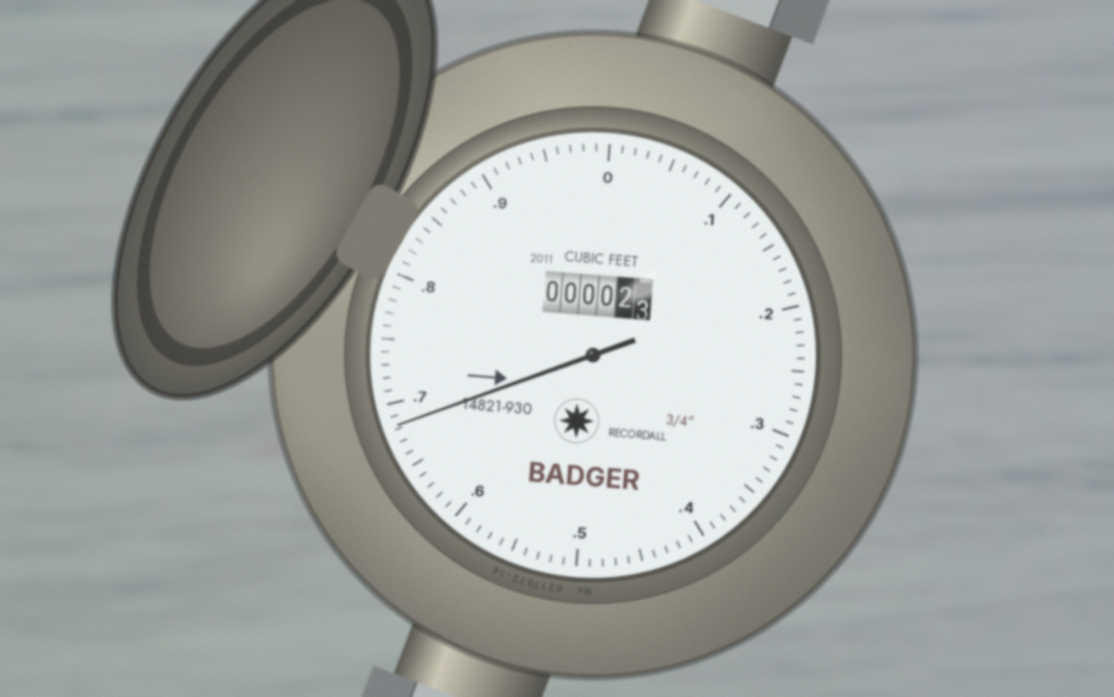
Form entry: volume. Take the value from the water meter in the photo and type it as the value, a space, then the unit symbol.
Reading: 22.68 ft³
